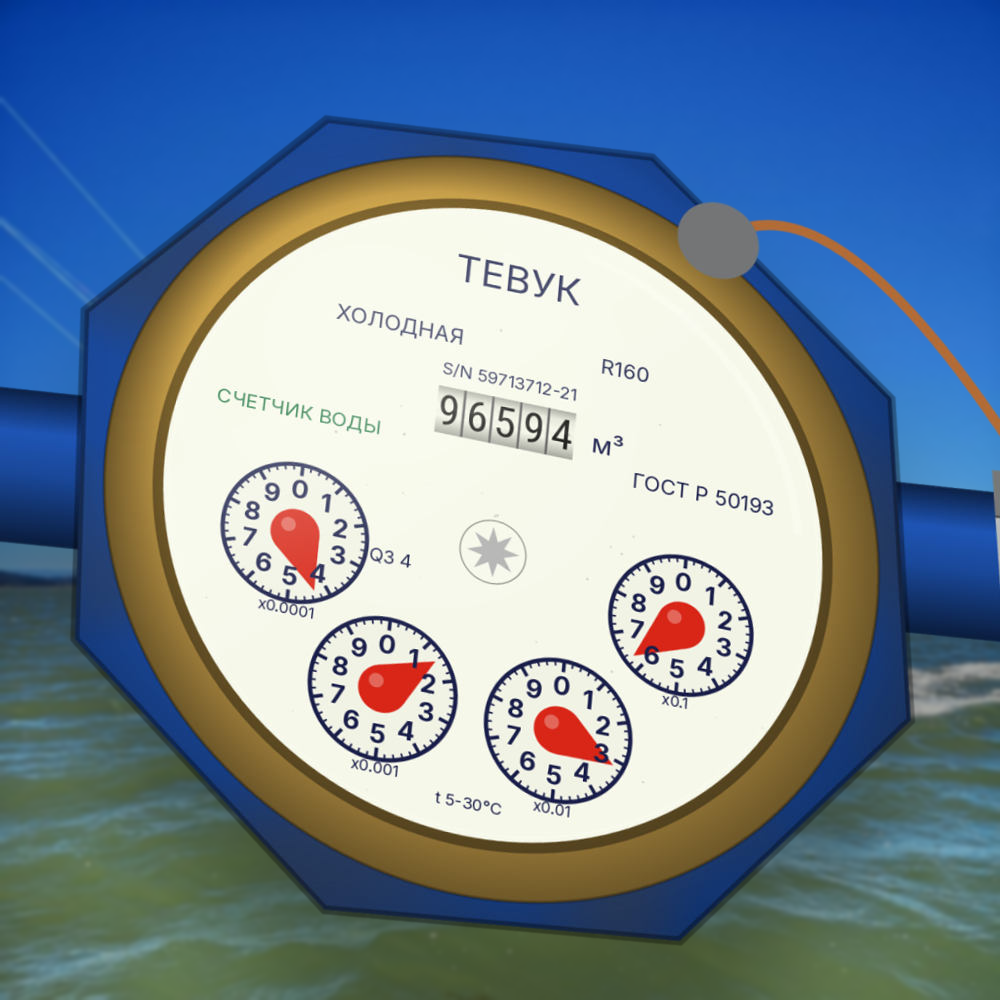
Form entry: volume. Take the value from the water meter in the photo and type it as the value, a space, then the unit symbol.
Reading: 96594.6314 m³
